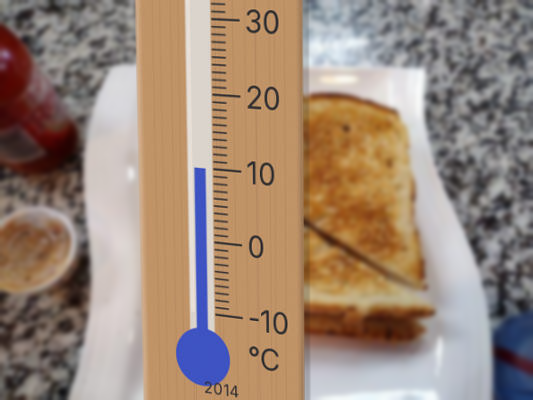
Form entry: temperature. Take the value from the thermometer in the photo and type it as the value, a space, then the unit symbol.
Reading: 10 °C
